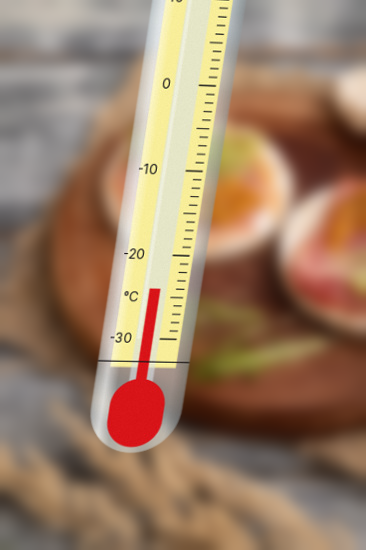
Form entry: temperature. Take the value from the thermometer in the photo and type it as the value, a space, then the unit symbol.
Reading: -24 °C
